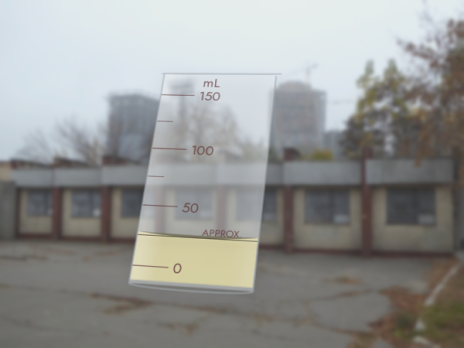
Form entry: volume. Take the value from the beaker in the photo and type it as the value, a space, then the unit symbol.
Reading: 25 mL
